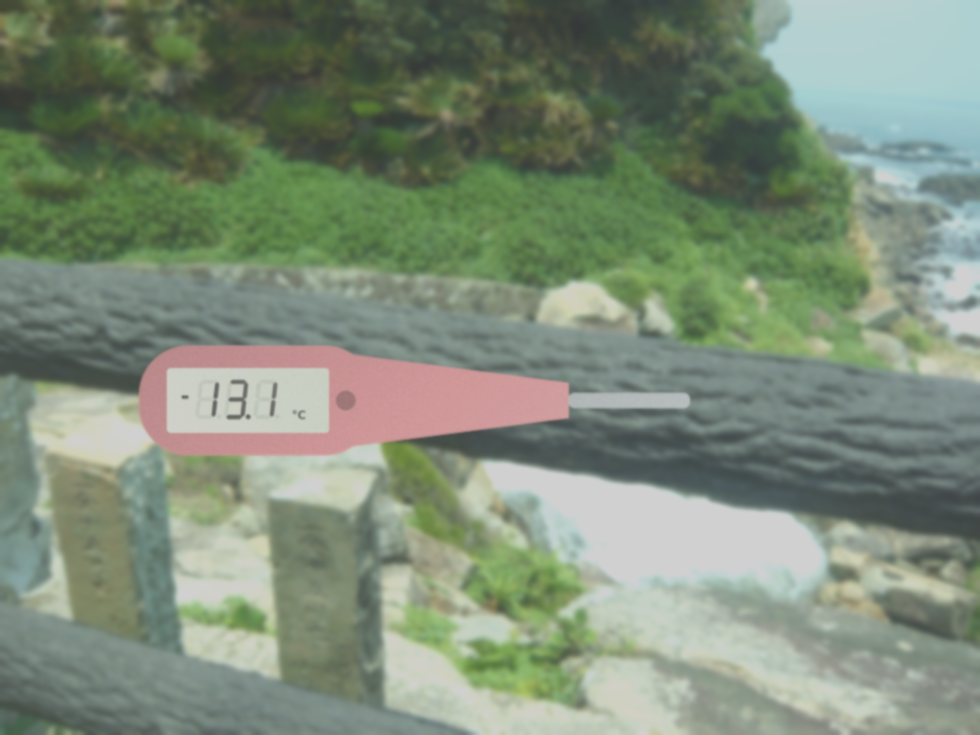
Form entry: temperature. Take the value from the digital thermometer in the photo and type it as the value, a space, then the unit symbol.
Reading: -13.1 °C
